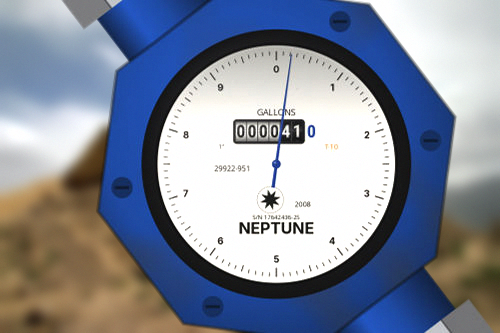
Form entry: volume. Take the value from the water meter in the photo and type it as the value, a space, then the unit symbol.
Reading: 410.2 gal
